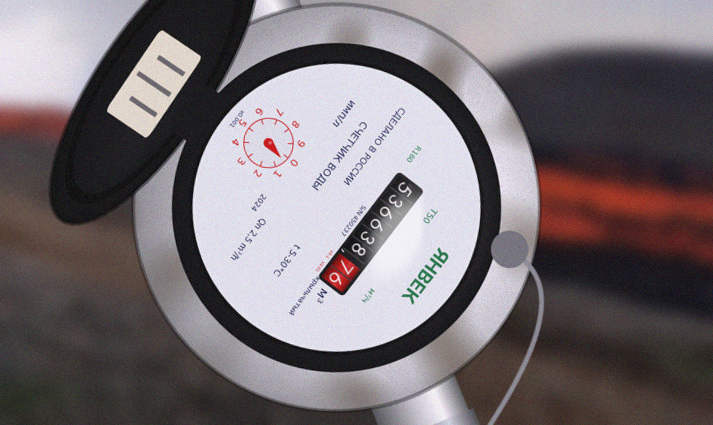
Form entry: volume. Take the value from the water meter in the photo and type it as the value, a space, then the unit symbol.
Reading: 536638.760 m³
